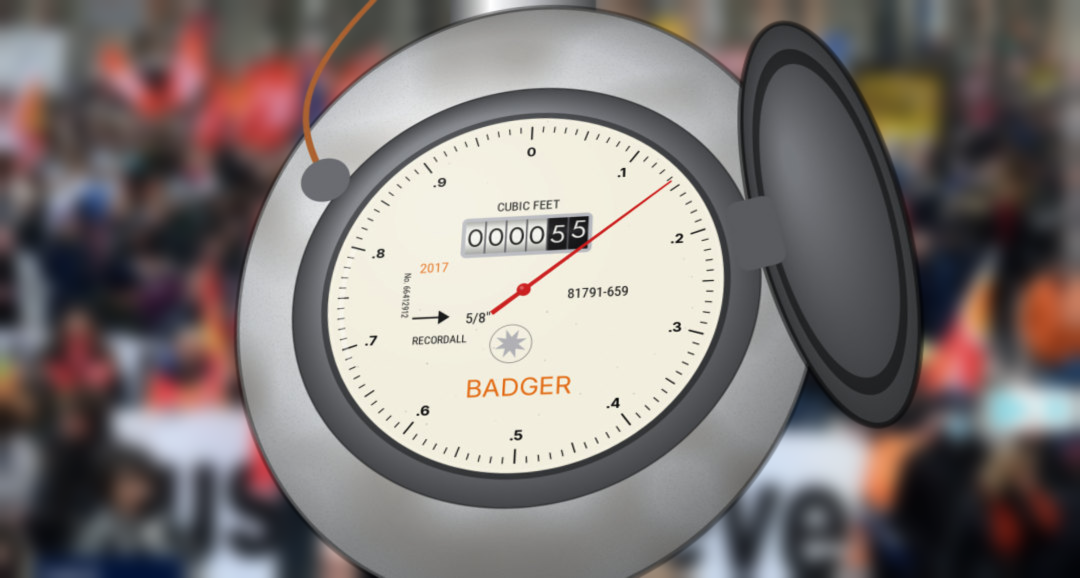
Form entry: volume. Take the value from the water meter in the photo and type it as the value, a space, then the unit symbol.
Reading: 55.14 ft³
